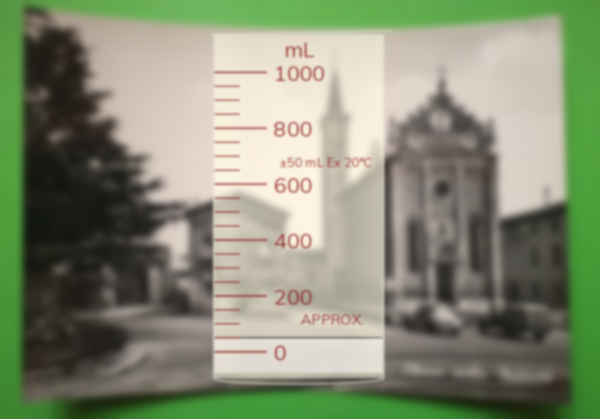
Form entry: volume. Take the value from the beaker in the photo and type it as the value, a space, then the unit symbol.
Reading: 50 mL
